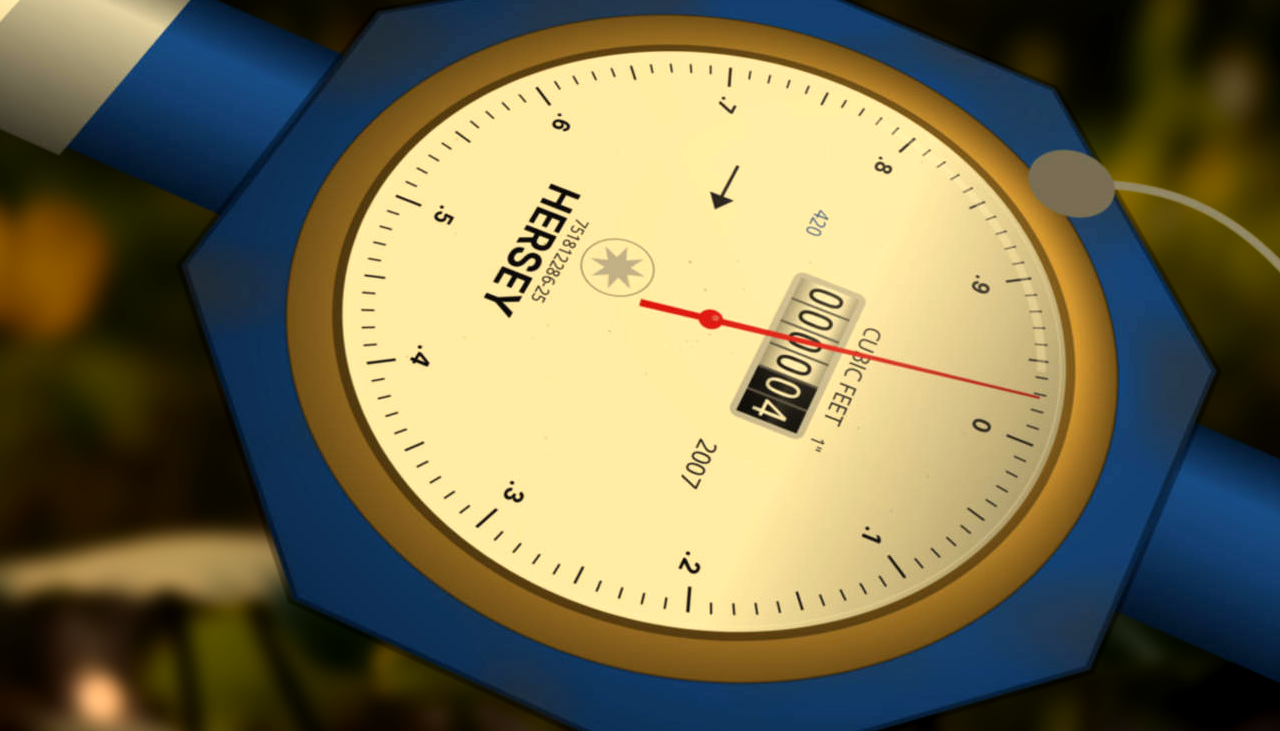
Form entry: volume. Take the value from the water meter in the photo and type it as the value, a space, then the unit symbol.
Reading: 3.97 ft³
